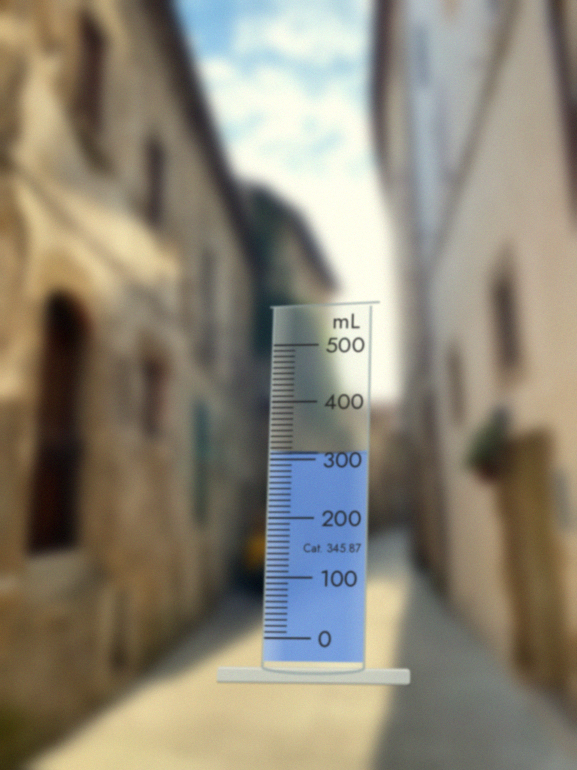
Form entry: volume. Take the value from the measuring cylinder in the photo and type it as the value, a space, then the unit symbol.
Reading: 310 mL
